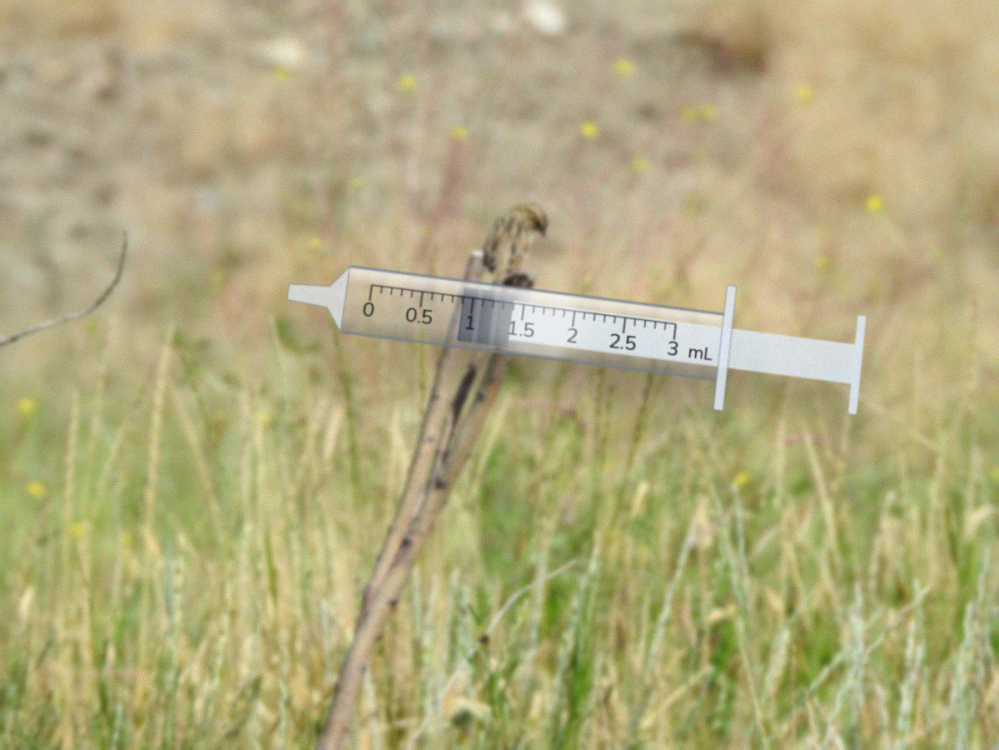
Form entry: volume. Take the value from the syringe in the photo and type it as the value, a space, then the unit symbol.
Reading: 0.9 mL
